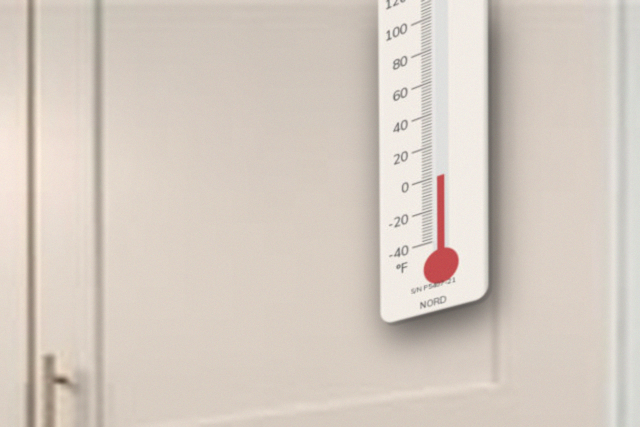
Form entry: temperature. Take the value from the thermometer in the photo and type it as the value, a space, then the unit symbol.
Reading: 0 °F
